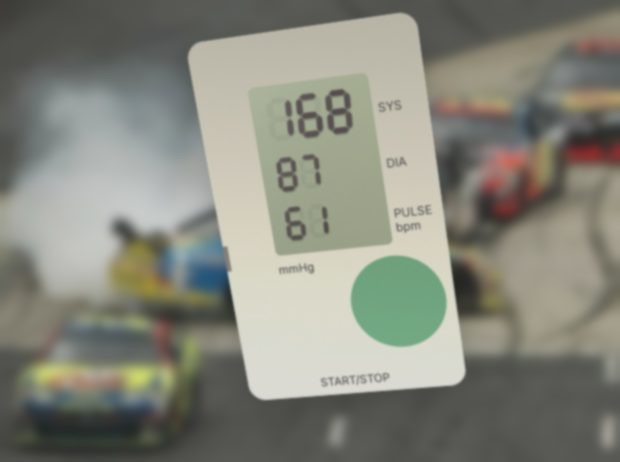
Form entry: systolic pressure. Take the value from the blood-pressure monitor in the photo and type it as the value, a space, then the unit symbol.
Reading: 168 mmHg
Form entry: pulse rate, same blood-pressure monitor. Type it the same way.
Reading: 61 bpm
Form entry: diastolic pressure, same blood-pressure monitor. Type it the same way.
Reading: 87 mmHg
